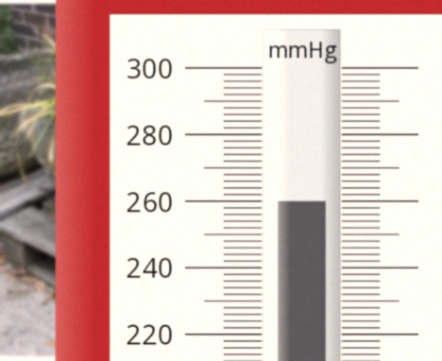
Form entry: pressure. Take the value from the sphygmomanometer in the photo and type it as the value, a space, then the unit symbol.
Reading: 260 mmHg
